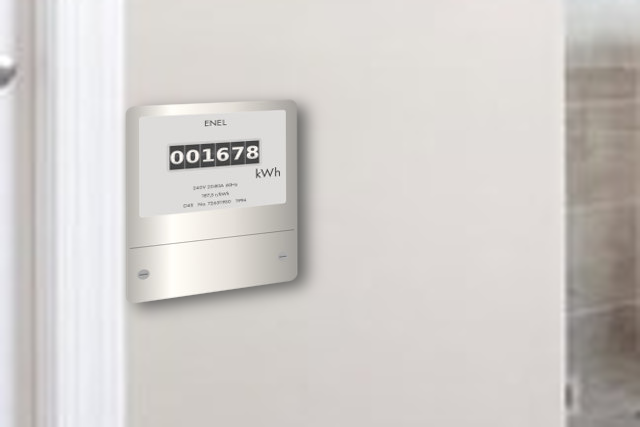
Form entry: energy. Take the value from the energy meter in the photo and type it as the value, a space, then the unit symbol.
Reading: 1678 kWh
